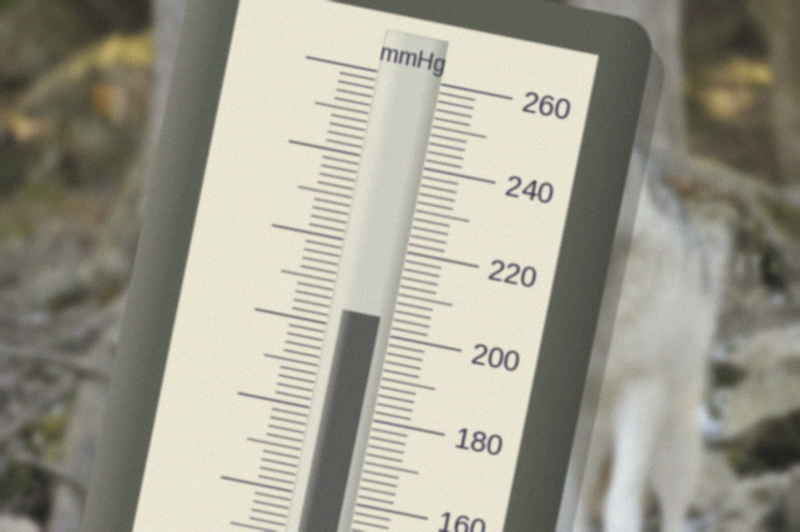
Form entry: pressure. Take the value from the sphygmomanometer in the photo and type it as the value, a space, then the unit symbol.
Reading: 204 mmHg
